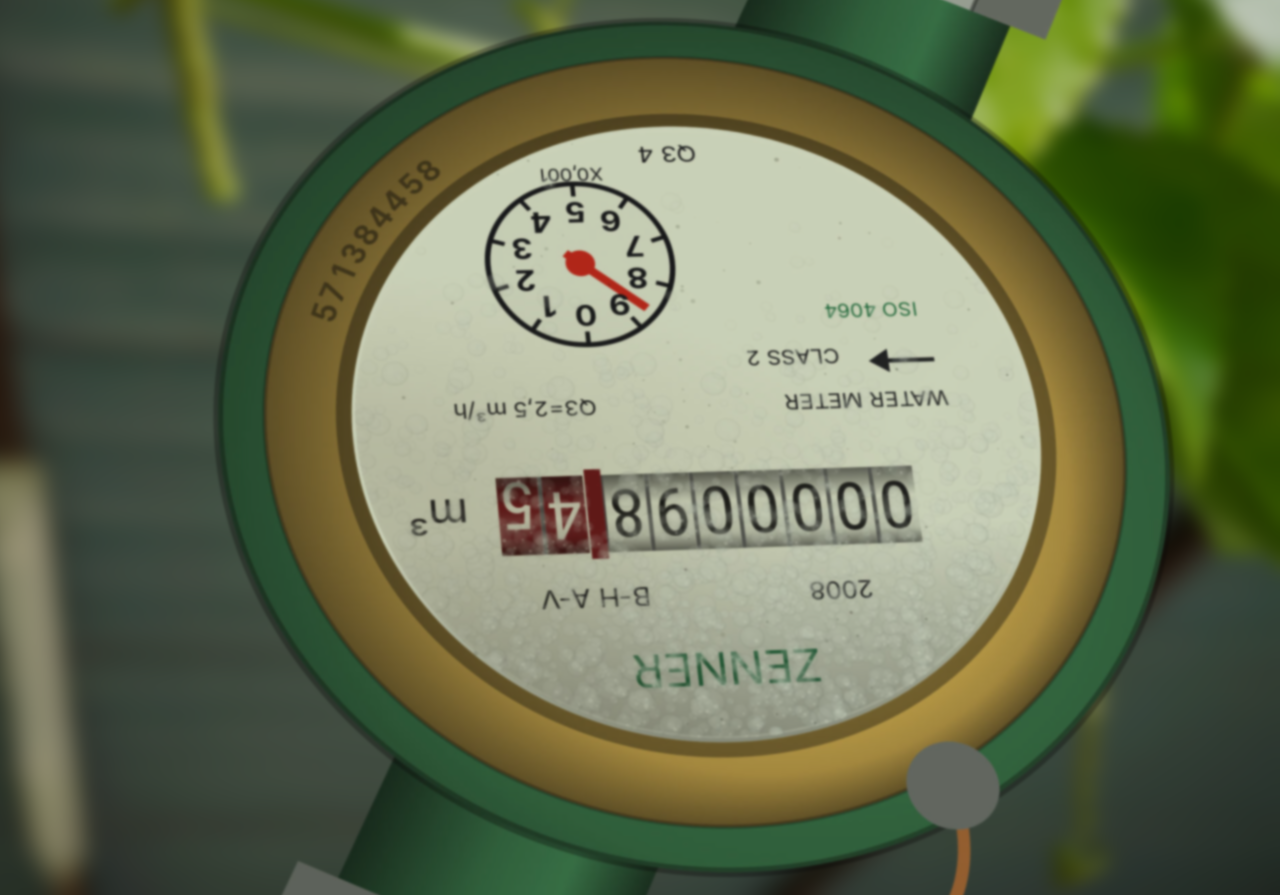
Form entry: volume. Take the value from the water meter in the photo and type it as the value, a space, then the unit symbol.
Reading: 98.448 m³
